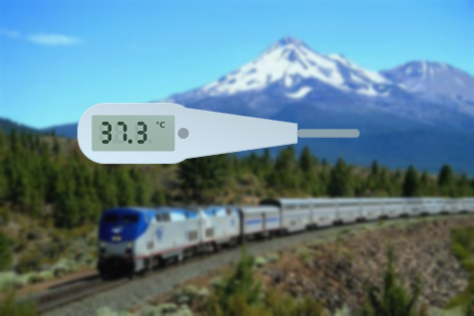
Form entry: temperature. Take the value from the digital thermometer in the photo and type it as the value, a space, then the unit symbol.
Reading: 37.3 °C
